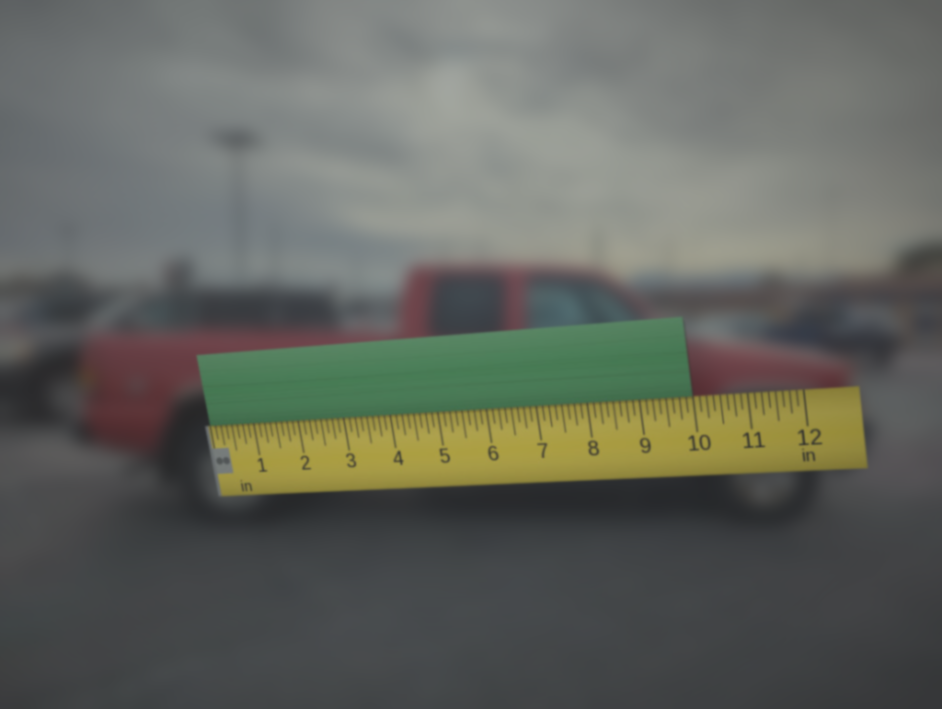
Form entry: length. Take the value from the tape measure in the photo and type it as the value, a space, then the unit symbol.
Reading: 10 in
